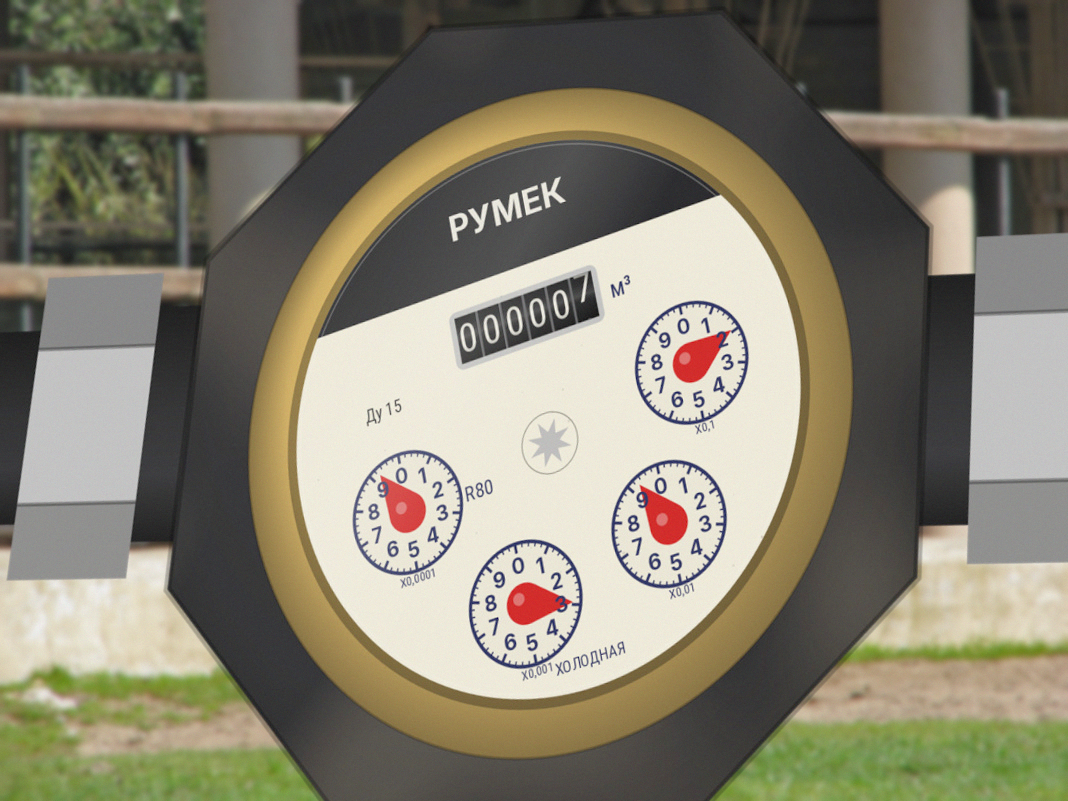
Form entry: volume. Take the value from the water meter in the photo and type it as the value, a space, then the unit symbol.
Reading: 7.1929 m³
